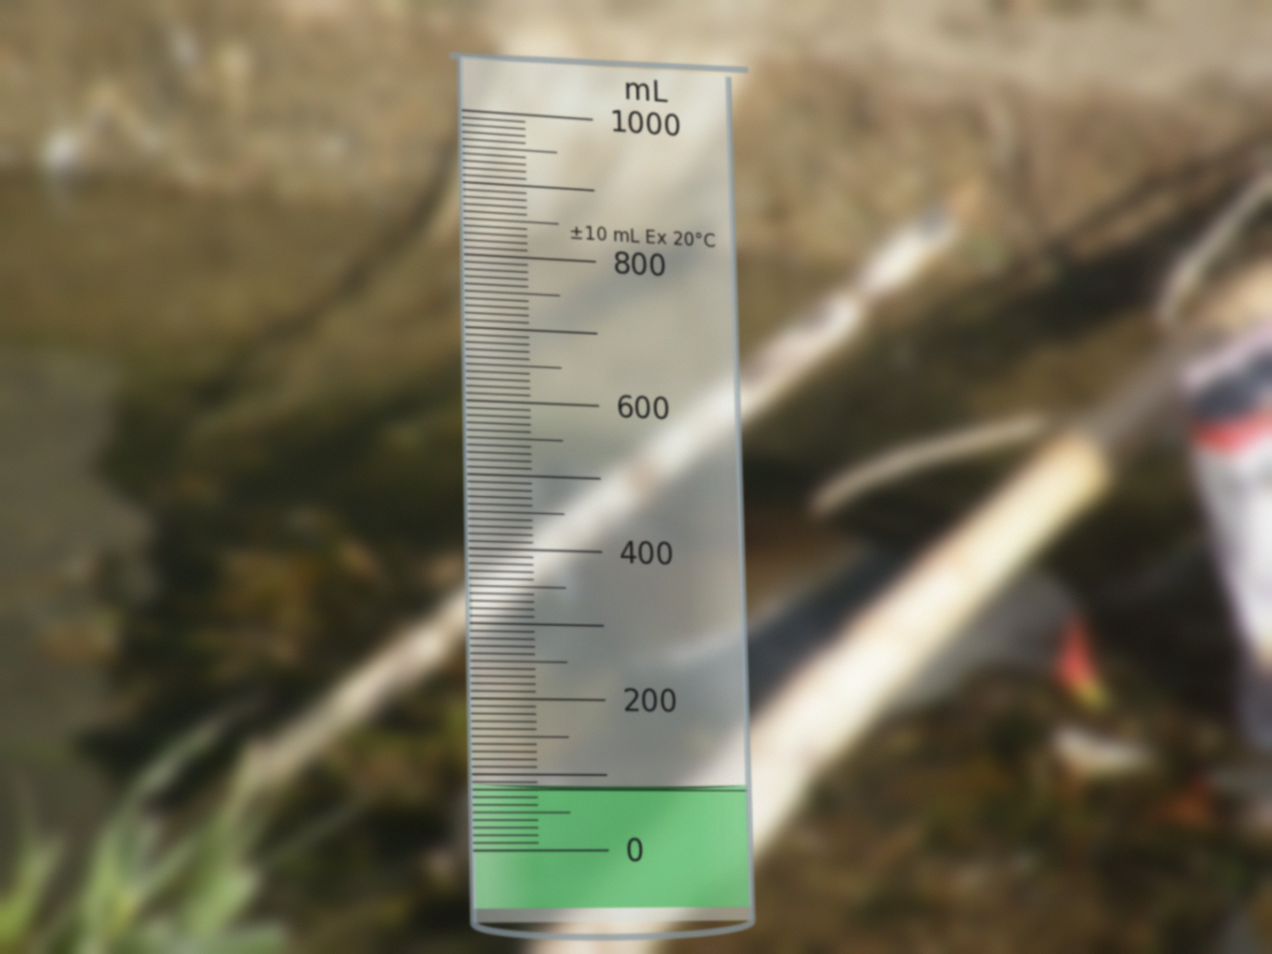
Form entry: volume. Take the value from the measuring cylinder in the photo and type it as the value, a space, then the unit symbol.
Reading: 80 mL
